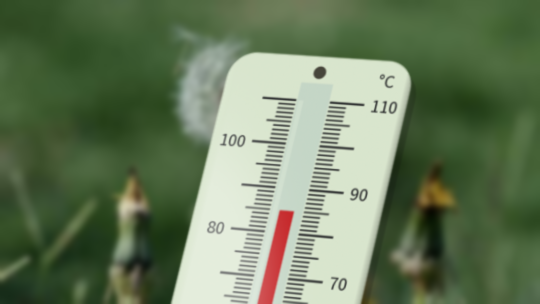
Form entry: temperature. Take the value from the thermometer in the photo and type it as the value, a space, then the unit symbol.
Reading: 85 °C
